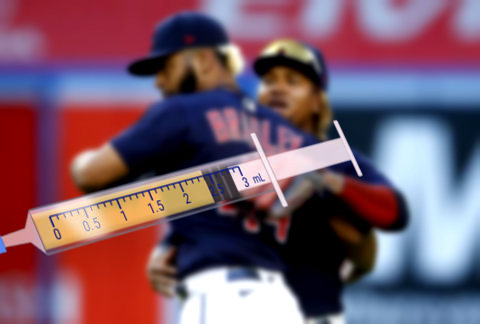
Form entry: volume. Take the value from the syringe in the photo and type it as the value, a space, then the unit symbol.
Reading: 2.4 mL
